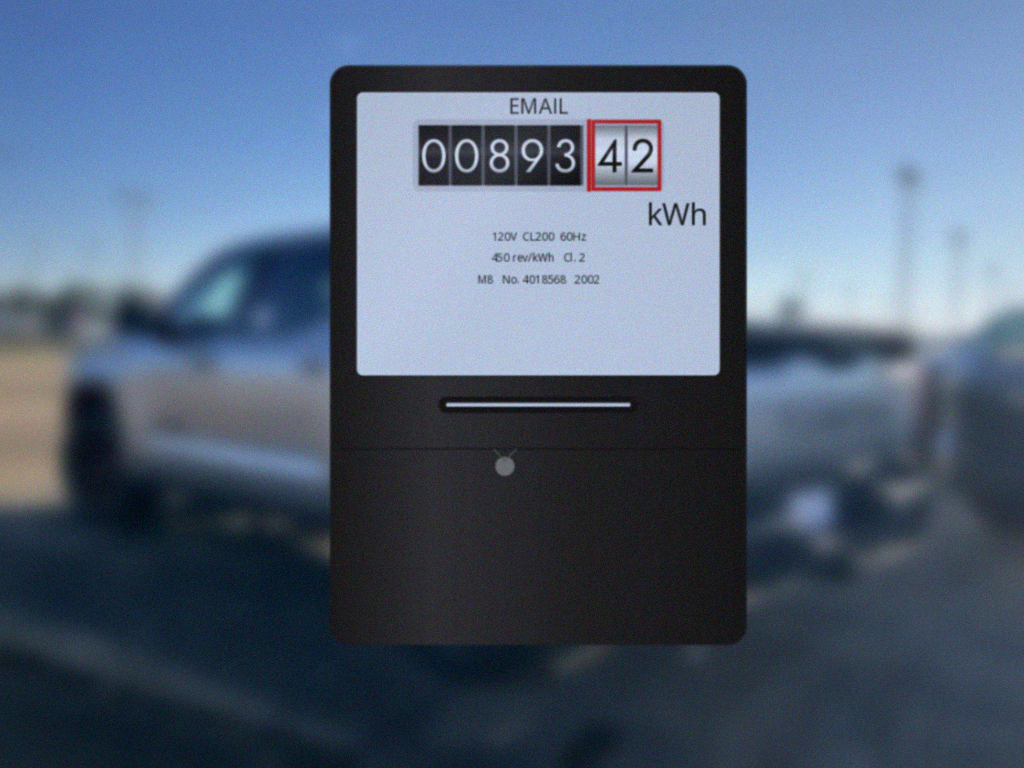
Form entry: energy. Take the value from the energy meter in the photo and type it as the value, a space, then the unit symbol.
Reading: 893.42 kWh
